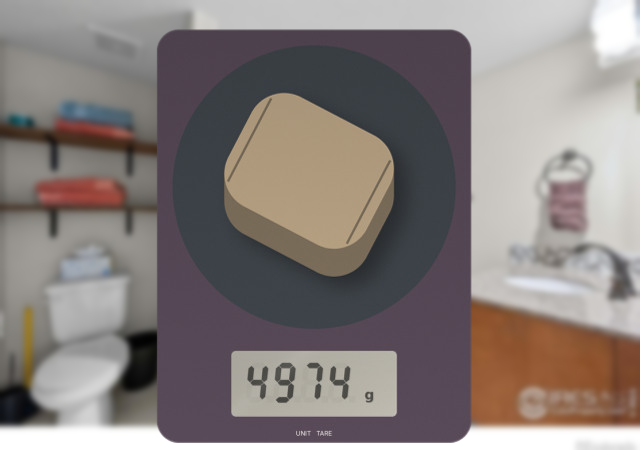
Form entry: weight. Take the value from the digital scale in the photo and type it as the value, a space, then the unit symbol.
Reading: 4974 g
